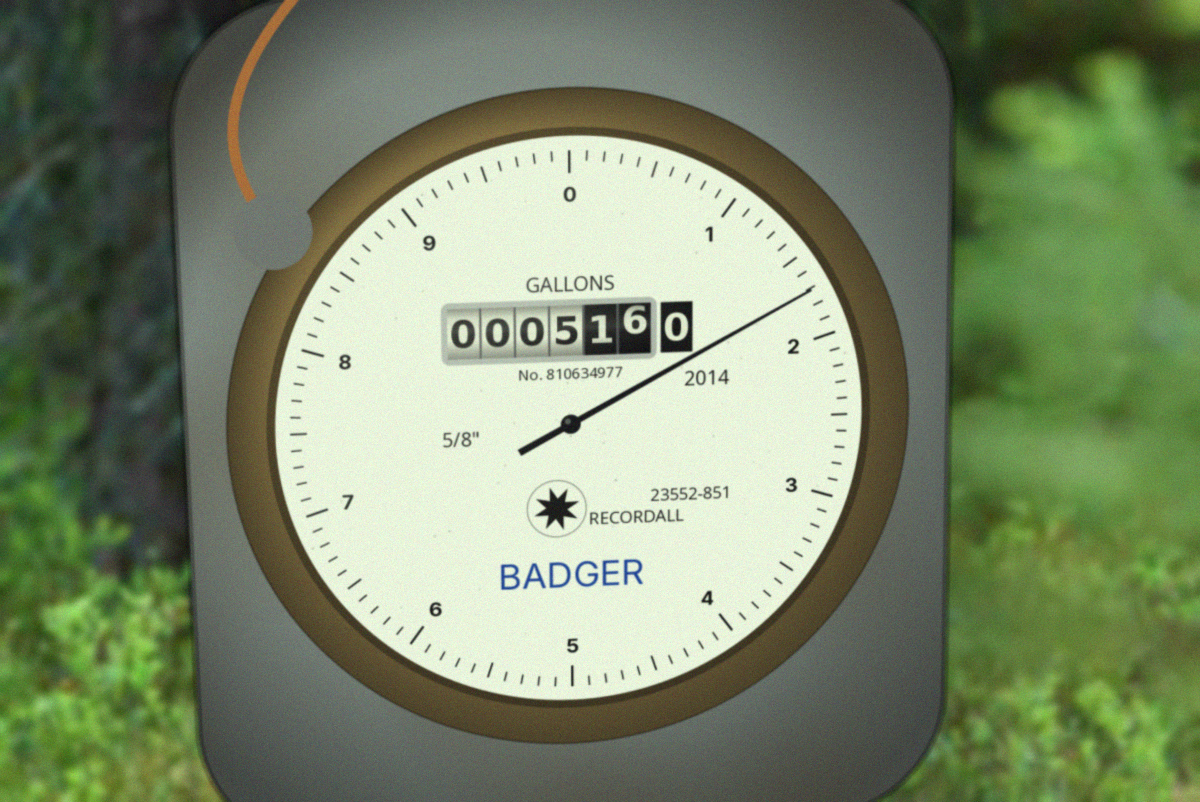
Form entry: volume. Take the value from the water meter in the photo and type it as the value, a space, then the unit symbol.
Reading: 5161.7 gal
